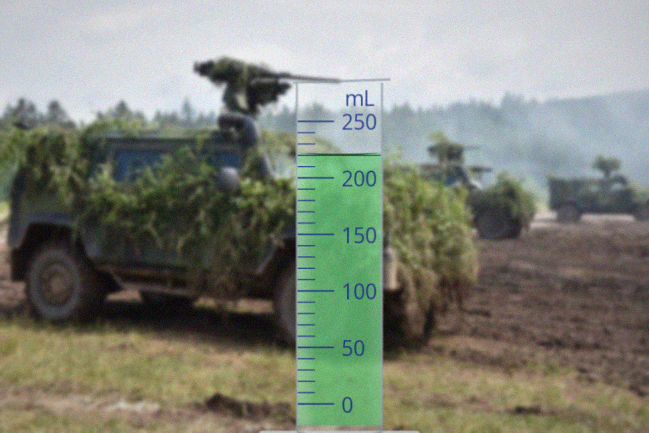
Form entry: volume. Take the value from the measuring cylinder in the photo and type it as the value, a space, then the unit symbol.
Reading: 220 mL
